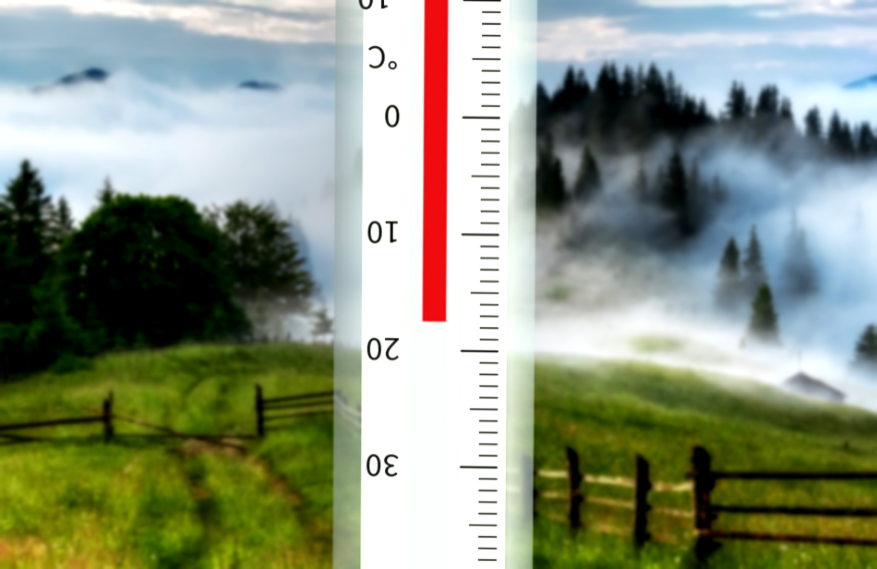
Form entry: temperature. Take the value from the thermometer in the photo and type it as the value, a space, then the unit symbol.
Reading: 17.5 °C
